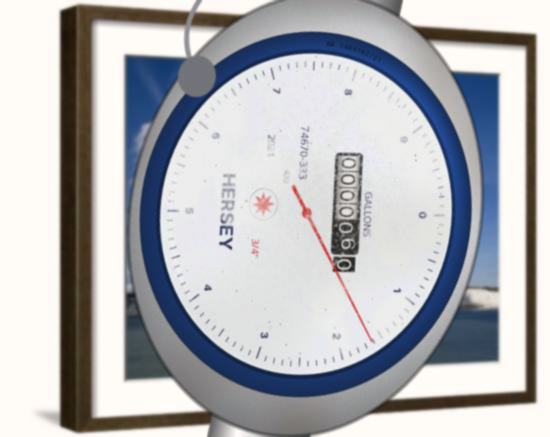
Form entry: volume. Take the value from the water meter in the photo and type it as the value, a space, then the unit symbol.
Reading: 61.6 gal
